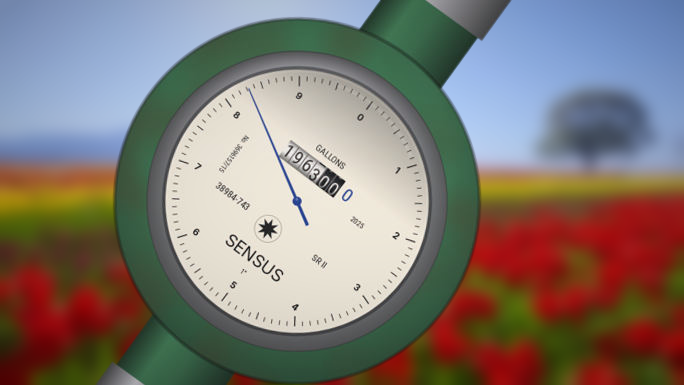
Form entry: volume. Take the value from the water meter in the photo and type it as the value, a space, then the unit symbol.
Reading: 1962998.3 gal
